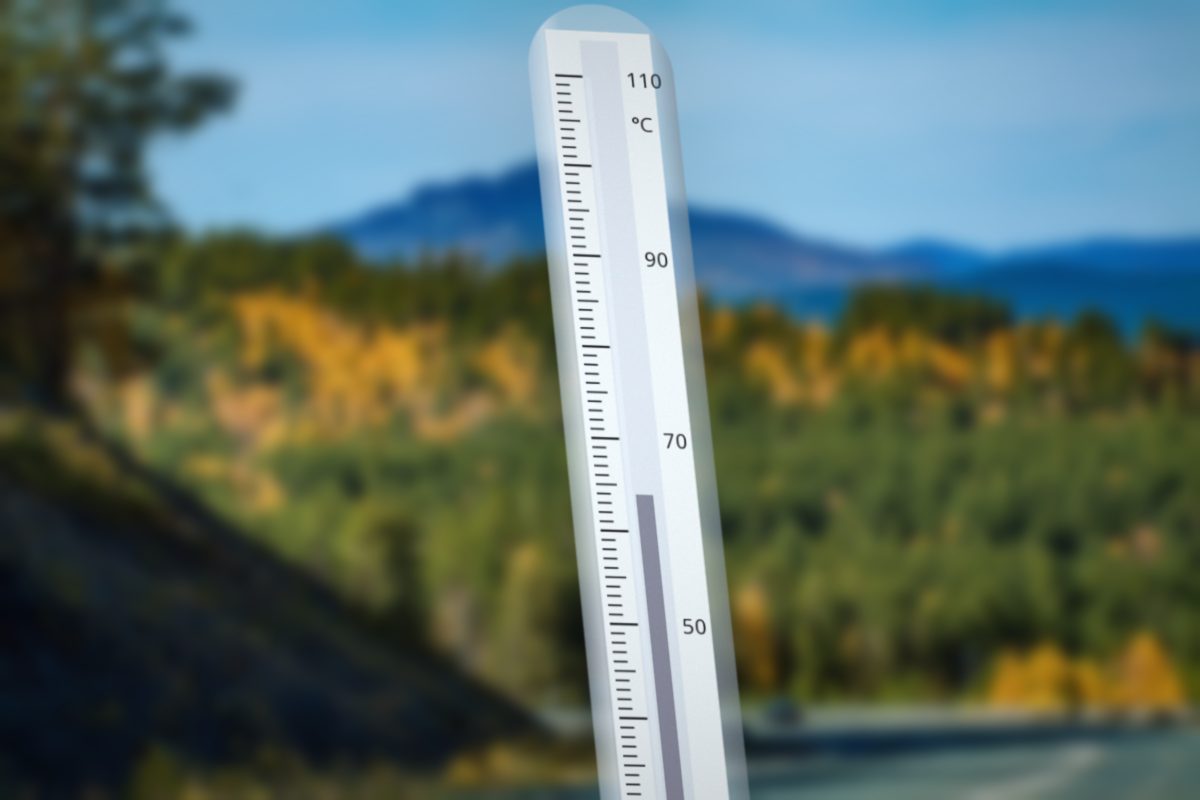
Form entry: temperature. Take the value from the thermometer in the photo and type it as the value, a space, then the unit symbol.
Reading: 64 °C
